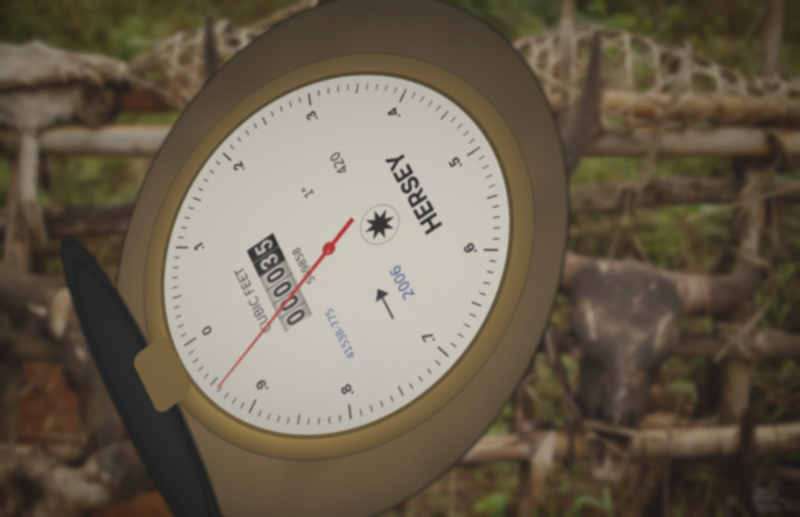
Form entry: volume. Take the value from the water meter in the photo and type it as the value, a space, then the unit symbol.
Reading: 34.94 ft³
